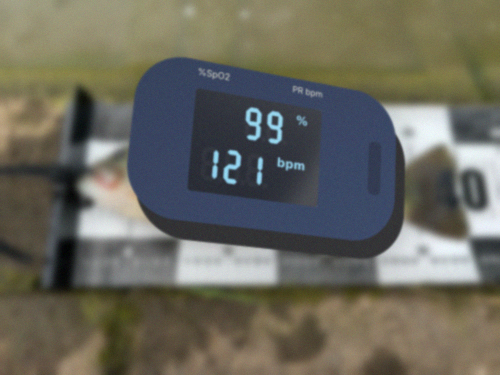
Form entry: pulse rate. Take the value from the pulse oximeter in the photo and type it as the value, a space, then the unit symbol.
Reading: 121 bpm
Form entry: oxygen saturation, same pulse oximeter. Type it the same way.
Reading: 99 %
